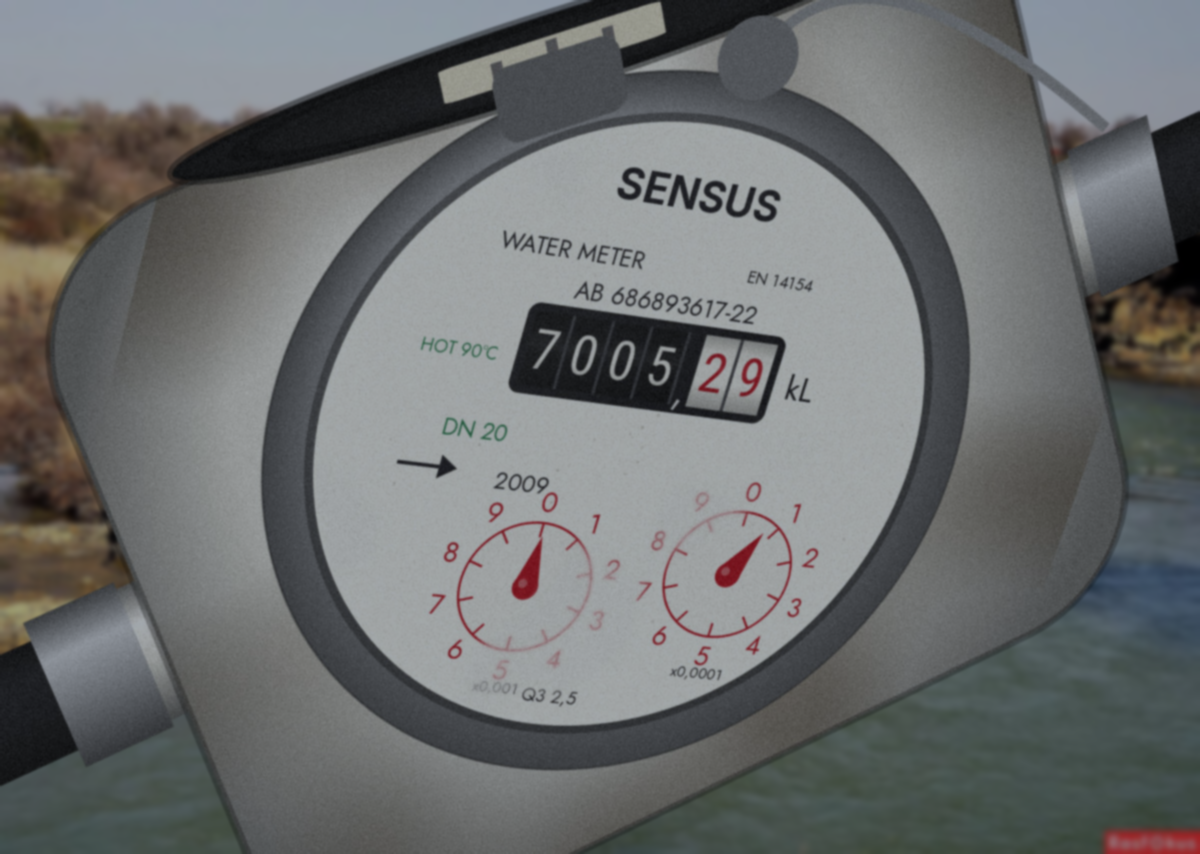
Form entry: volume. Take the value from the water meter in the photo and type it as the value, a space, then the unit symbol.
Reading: 7005.2900 kL
